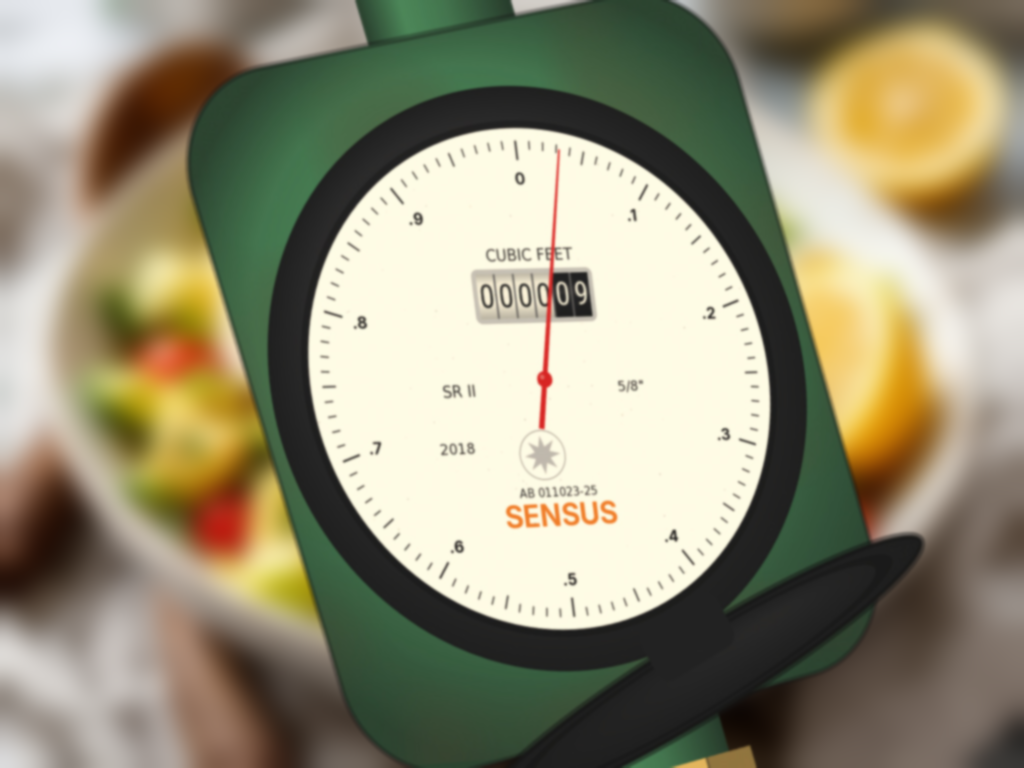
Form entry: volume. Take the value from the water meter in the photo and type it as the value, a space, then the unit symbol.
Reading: 9.03 ft³
